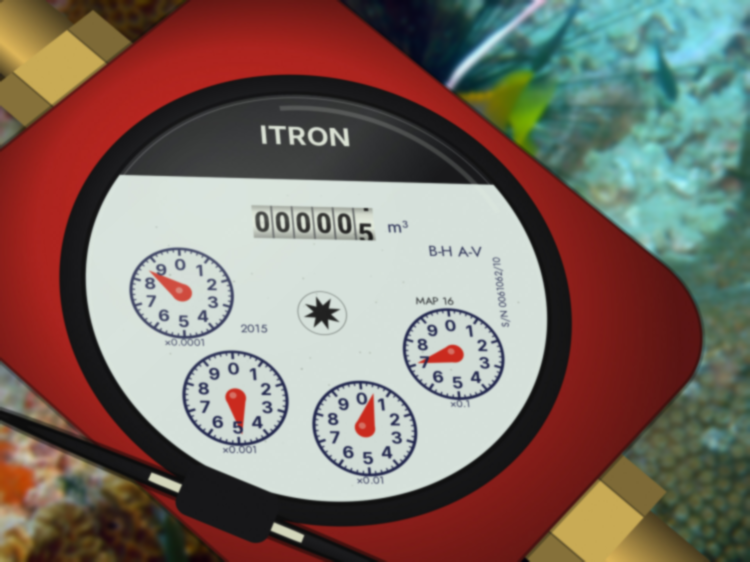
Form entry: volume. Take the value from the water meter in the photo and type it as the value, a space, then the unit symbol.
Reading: 4.7048 m³
